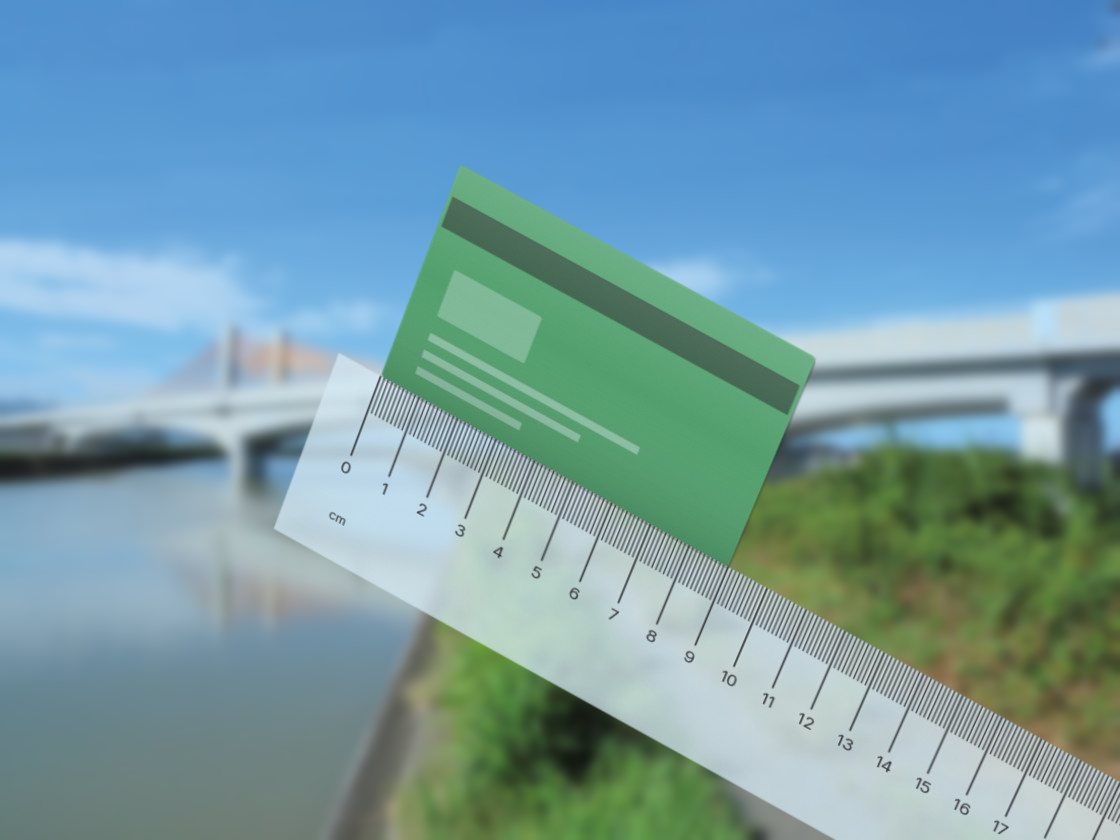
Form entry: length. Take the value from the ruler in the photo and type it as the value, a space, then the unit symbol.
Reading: 9 cm
